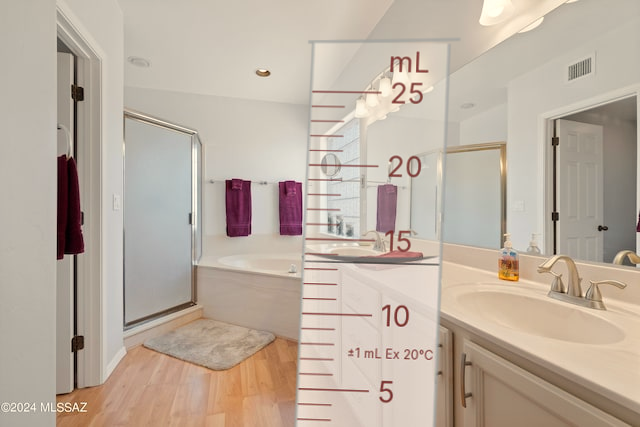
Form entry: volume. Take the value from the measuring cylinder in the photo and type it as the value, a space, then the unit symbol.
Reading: 13.5 mL
